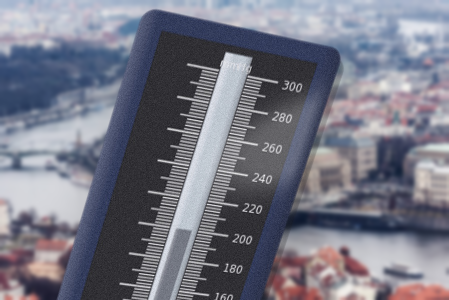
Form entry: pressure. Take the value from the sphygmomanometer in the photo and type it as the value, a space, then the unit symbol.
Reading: 200 mmHg
